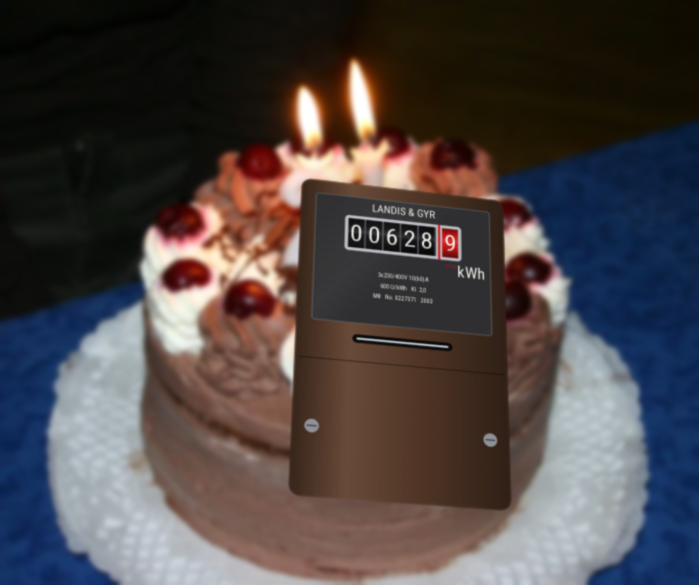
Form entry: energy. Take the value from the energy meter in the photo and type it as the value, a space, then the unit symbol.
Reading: 628.9 kWh
